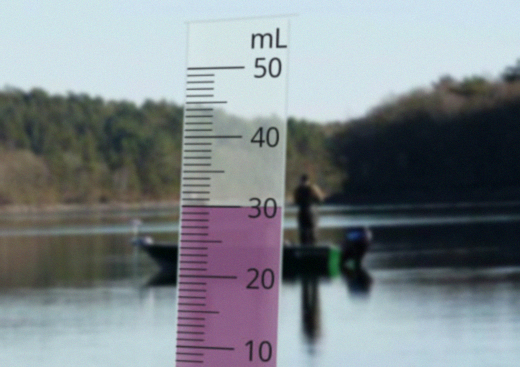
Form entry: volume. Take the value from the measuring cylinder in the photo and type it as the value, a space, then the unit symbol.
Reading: 30 mL
